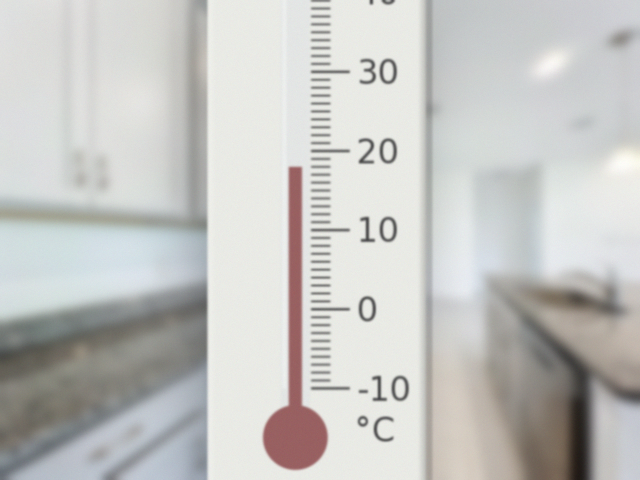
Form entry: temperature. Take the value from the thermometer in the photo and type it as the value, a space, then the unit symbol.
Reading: 18 °C
